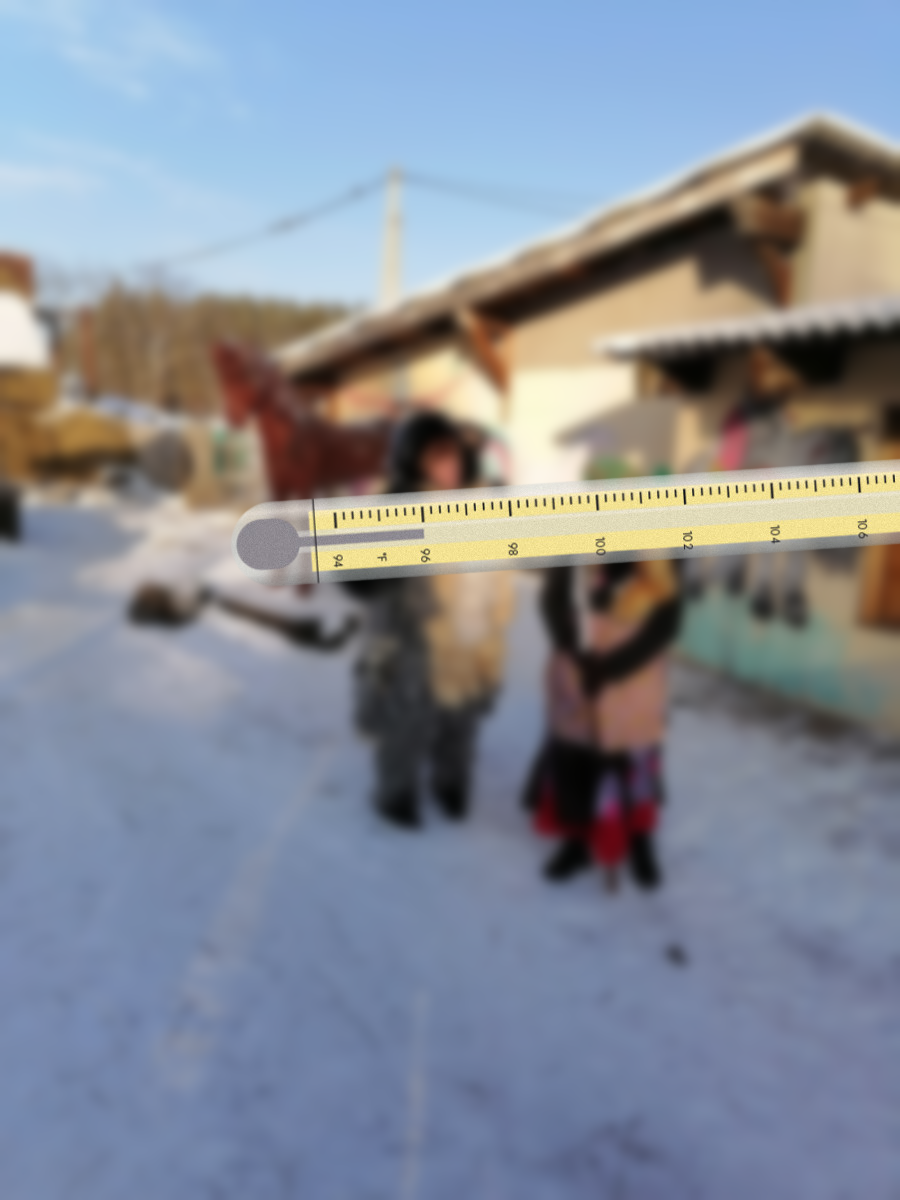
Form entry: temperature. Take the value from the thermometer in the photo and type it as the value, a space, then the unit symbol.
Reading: 96 °F
